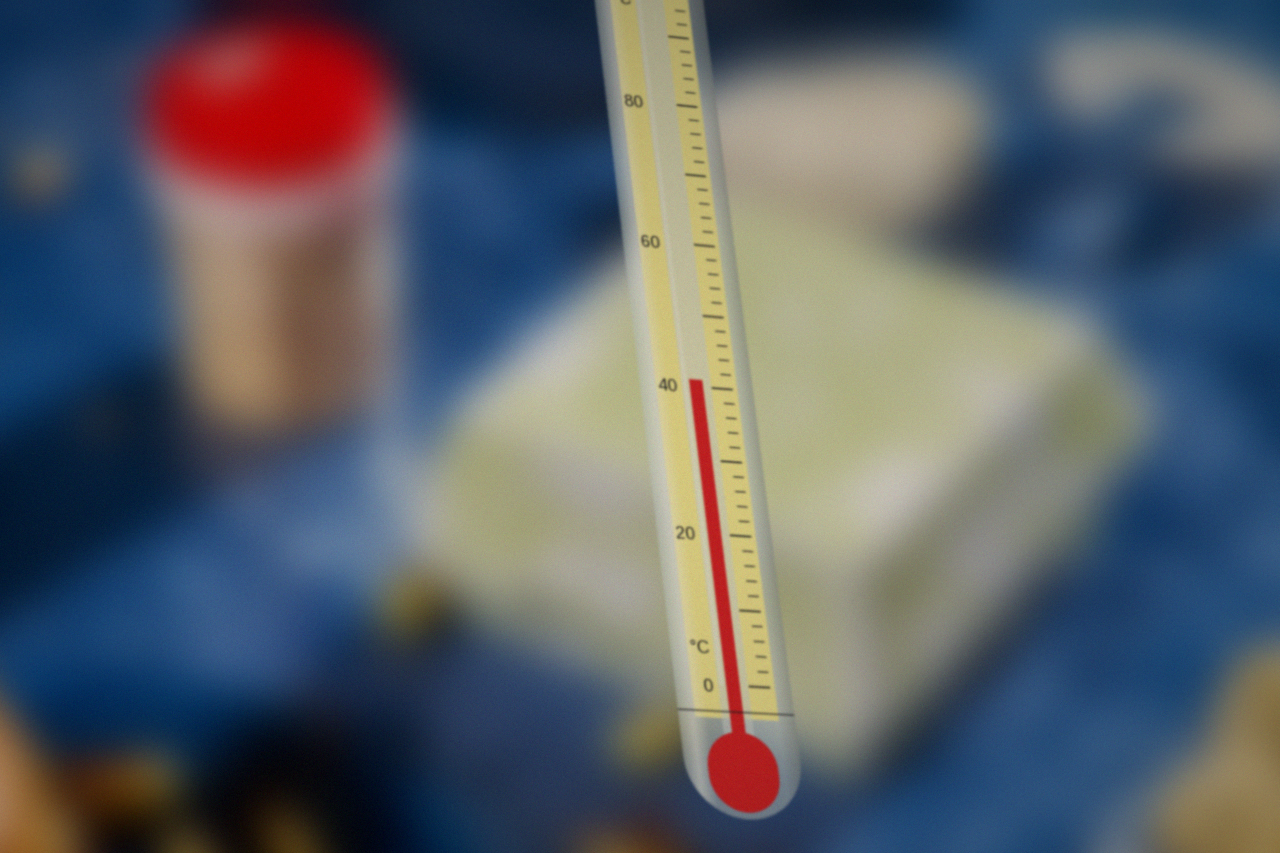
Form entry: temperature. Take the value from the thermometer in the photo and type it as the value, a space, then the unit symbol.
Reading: 41 °C
